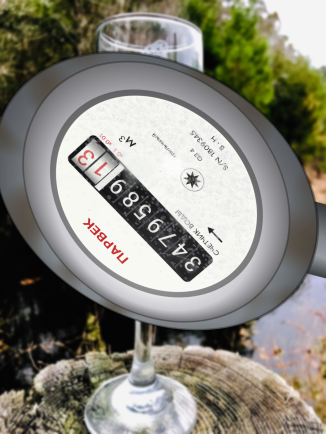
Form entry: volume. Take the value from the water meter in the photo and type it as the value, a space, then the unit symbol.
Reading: 3479589.13 m³
